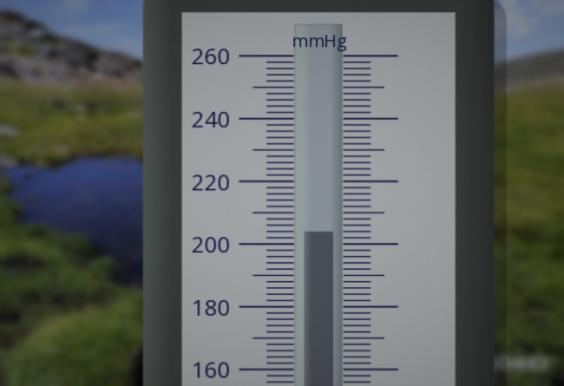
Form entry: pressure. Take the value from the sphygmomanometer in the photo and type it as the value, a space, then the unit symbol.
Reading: 204 mmHg
